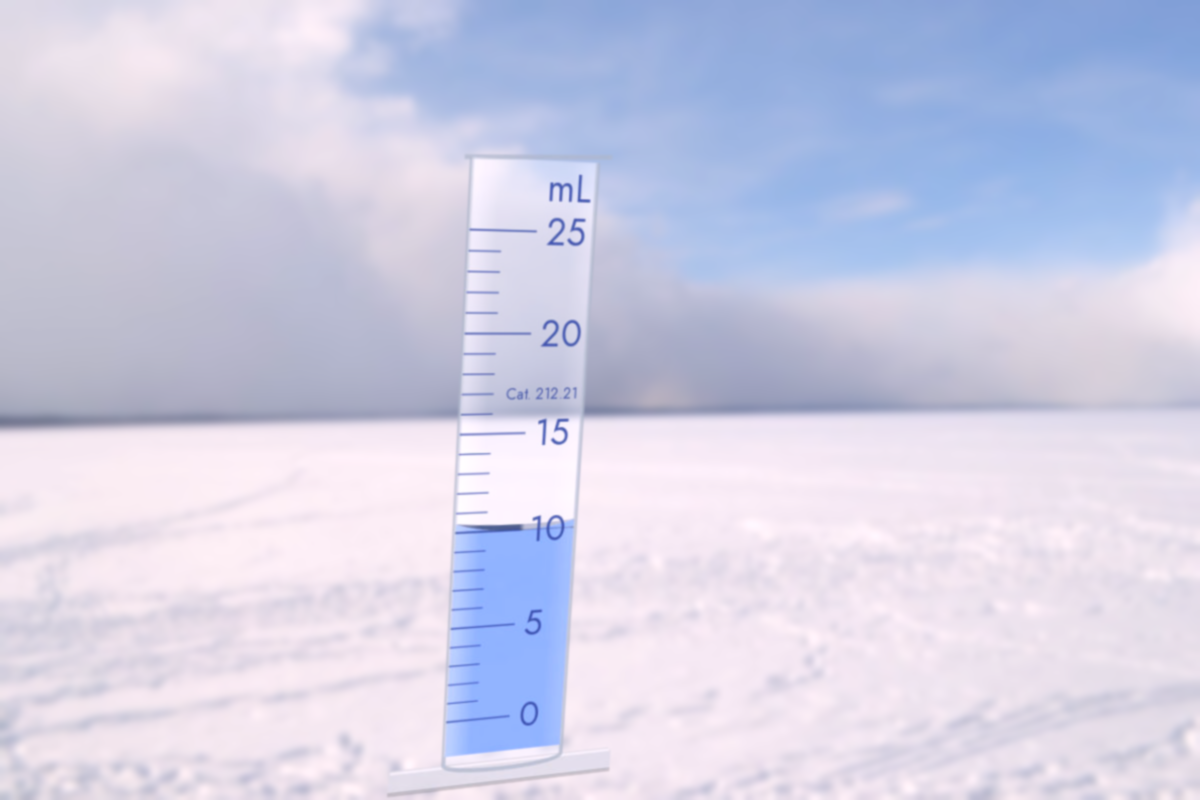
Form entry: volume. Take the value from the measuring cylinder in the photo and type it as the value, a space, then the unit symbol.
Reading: 10 mL
